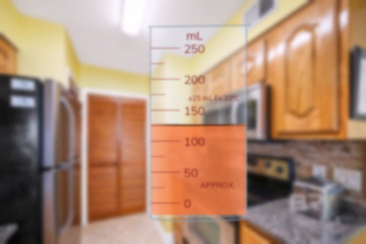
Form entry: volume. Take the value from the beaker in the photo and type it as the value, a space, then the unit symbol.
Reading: 125 mL
